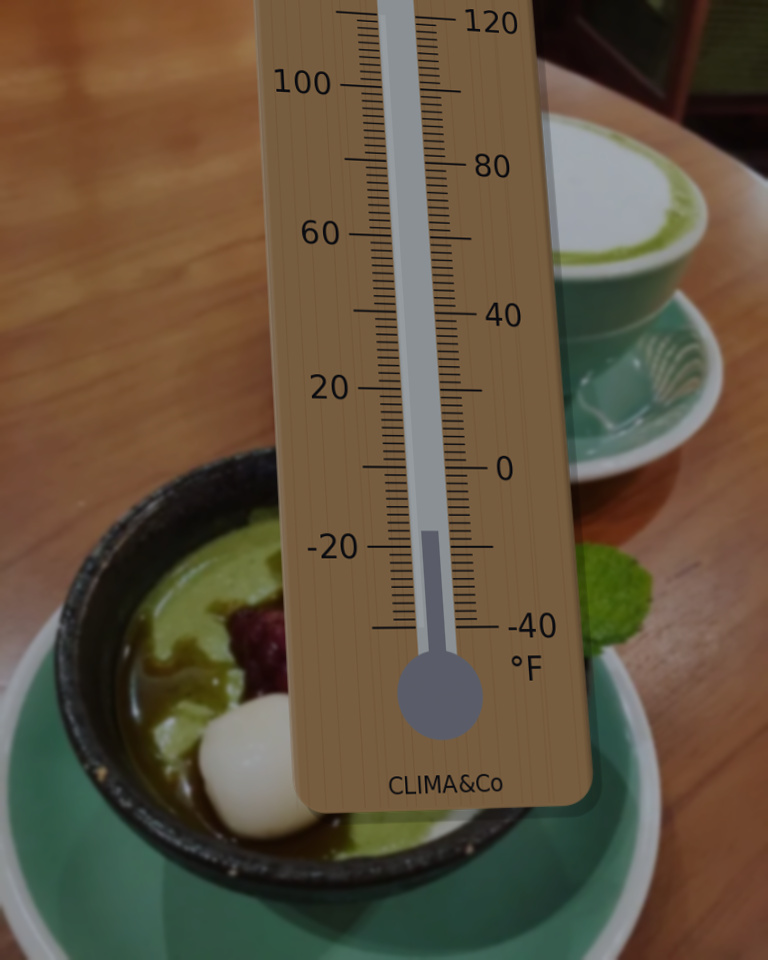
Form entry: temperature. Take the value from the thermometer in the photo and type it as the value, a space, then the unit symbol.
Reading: -16 °F
